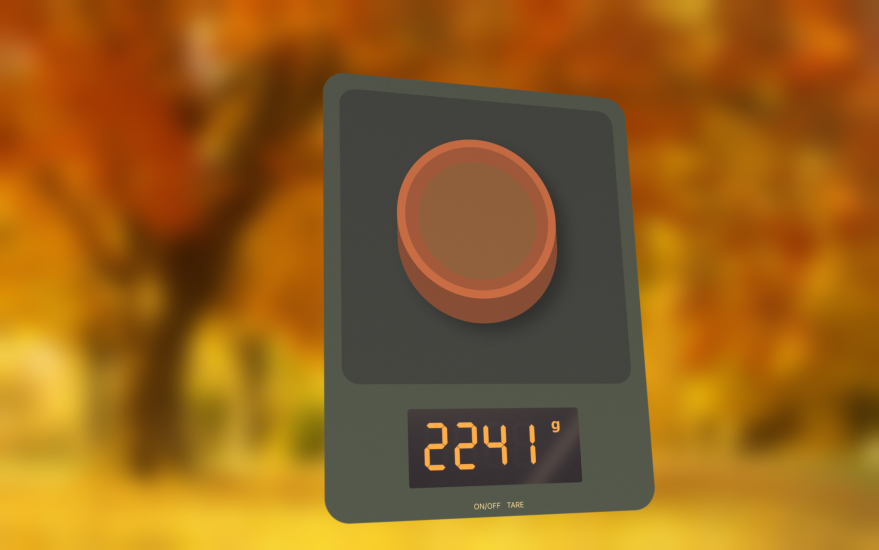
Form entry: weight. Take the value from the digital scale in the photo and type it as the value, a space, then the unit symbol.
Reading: 2241 g
